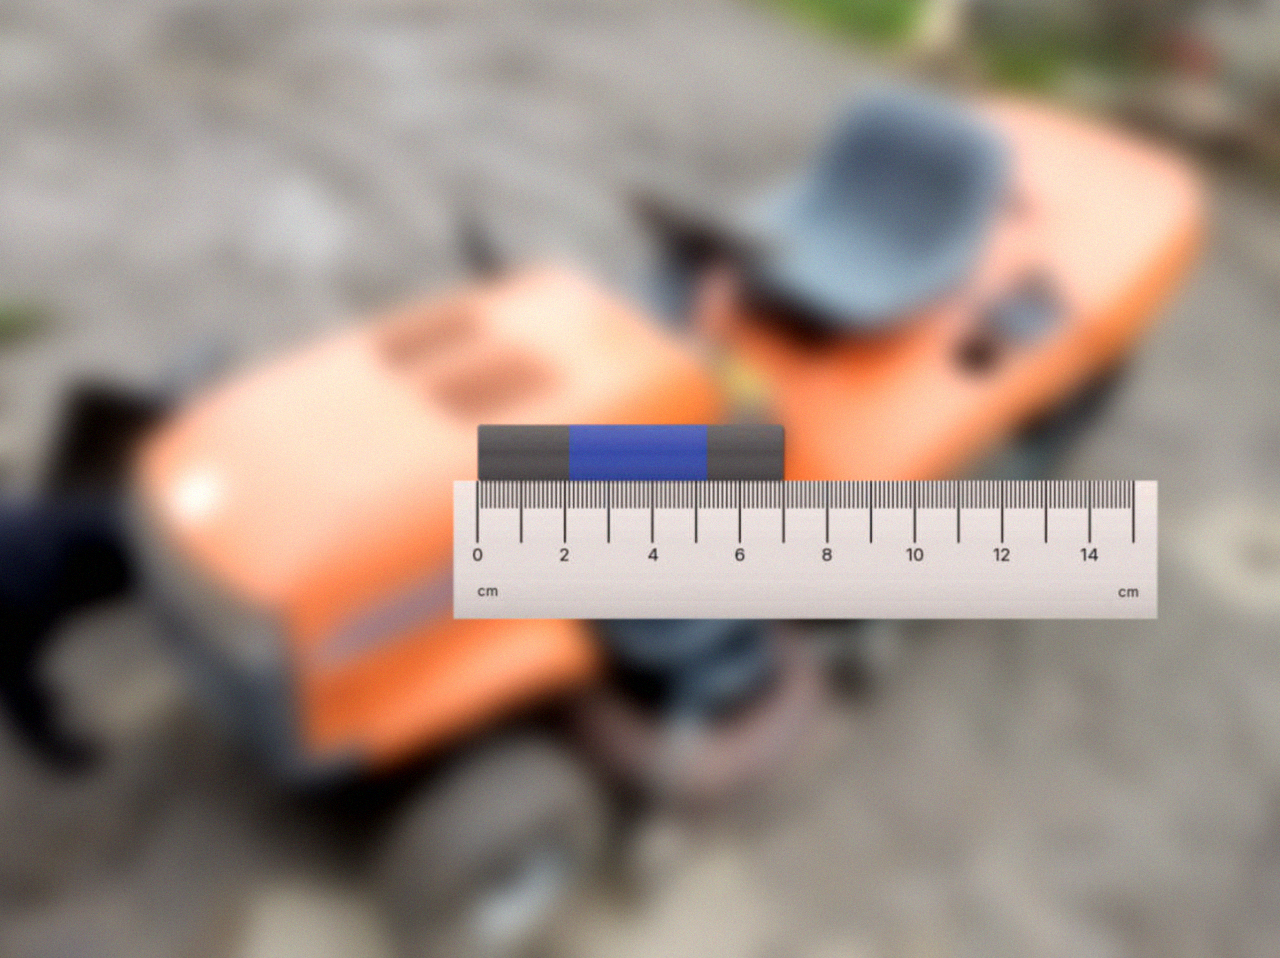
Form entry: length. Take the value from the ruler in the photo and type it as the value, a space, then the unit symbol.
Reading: 7 cm
